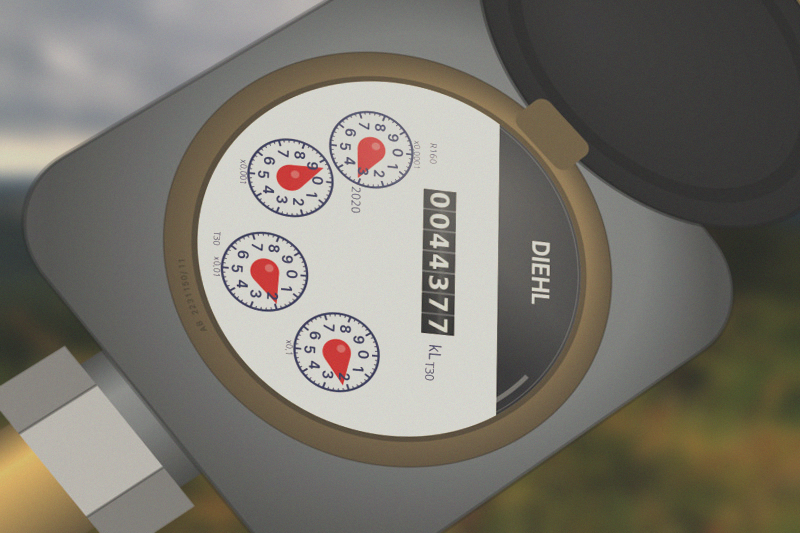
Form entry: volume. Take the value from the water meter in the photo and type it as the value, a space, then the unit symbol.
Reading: 44377.2193 kL
